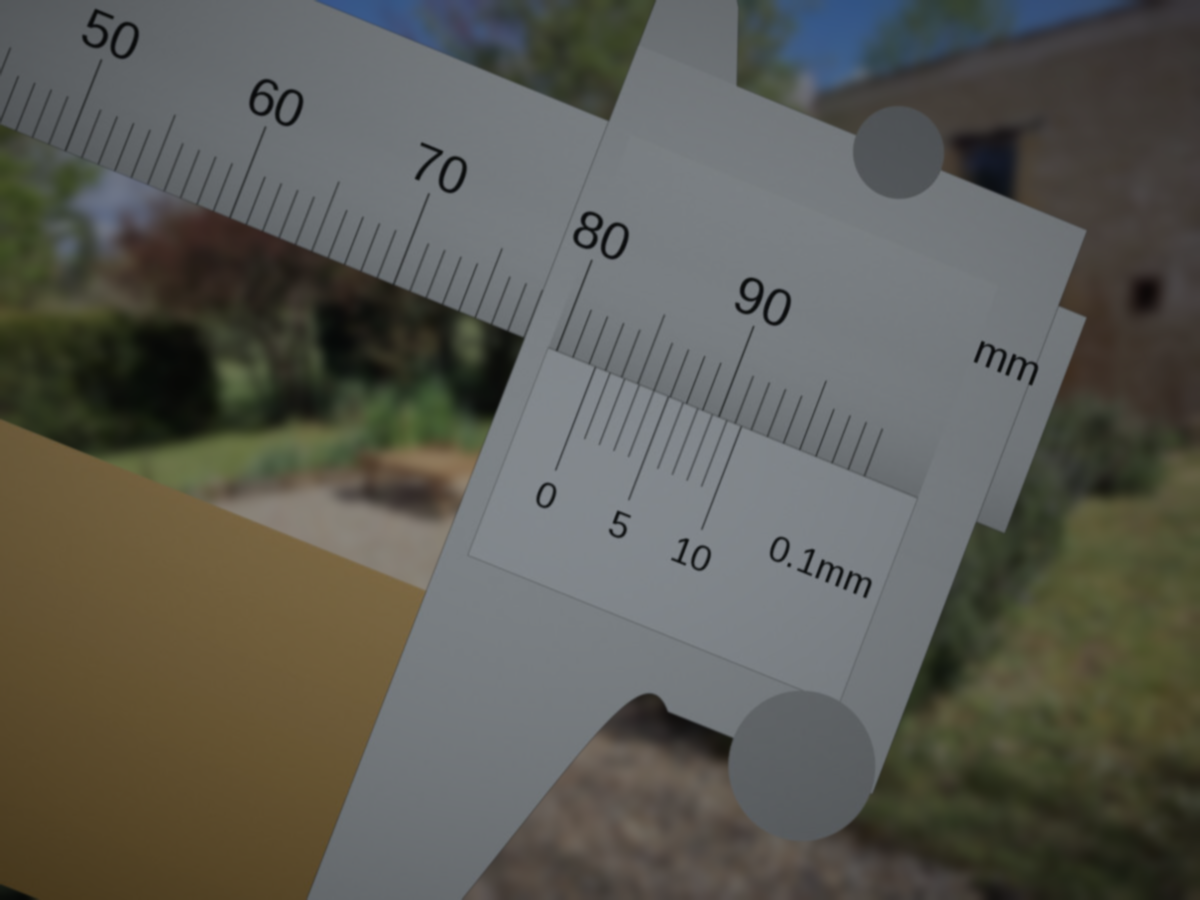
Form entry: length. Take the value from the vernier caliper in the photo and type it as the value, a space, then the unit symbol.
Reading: 82.4 mm
